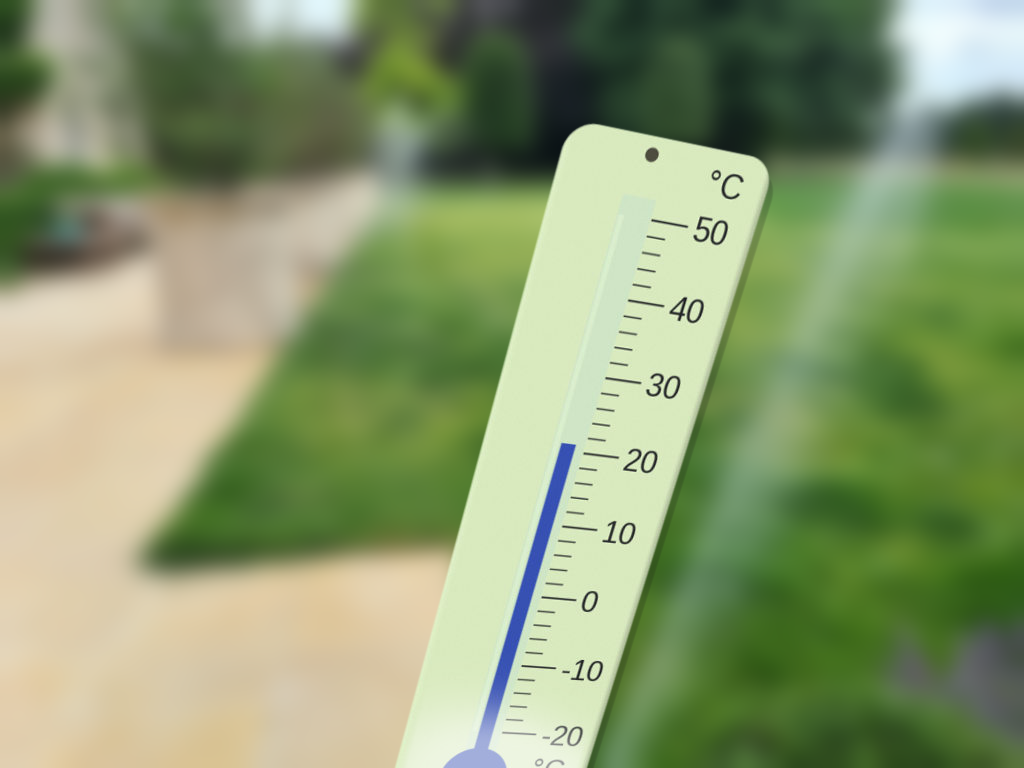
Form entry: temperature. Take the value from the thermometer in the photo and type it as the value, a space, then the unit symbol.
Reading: 21 °C
